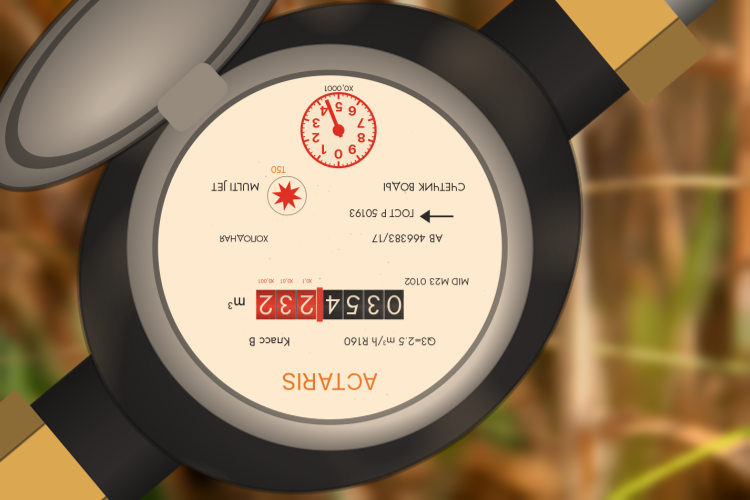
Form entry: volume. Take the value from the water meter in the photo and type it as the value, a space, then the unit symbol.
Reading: 354.2324 m³
